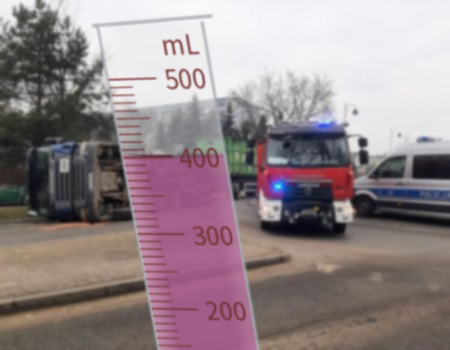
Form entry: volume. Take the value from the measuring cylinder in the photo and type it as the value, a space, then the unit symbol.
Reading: 400 mL
